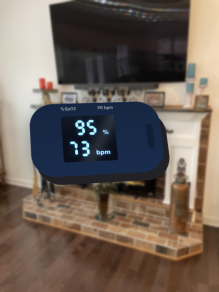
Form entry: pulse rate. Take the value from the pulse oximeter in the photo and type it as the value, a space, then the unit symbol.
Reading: 73 bpm
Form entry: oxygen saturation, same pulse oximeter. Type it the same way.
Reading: 95 %
